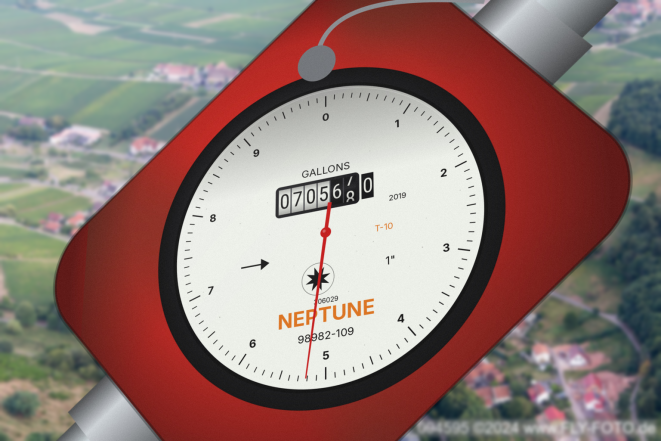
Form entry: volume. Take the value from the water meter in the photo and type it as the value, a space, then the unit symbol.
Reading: 705675.2 gal
